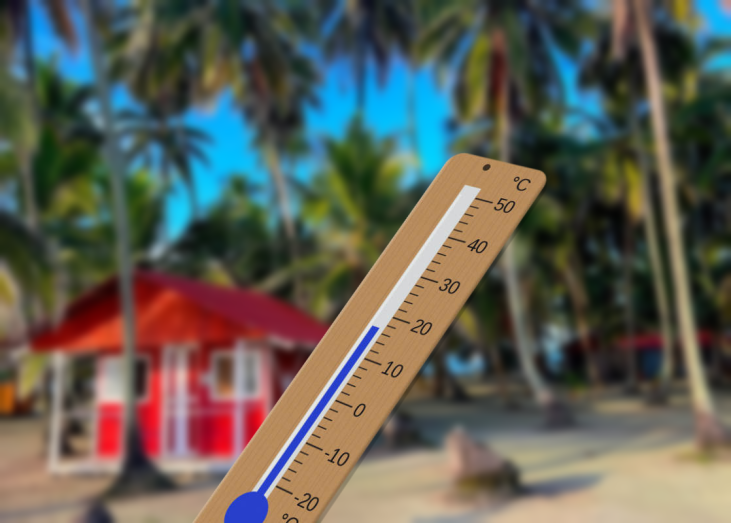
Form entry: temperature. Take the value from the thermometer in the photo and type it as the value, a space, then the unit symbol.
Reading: 17 °C
